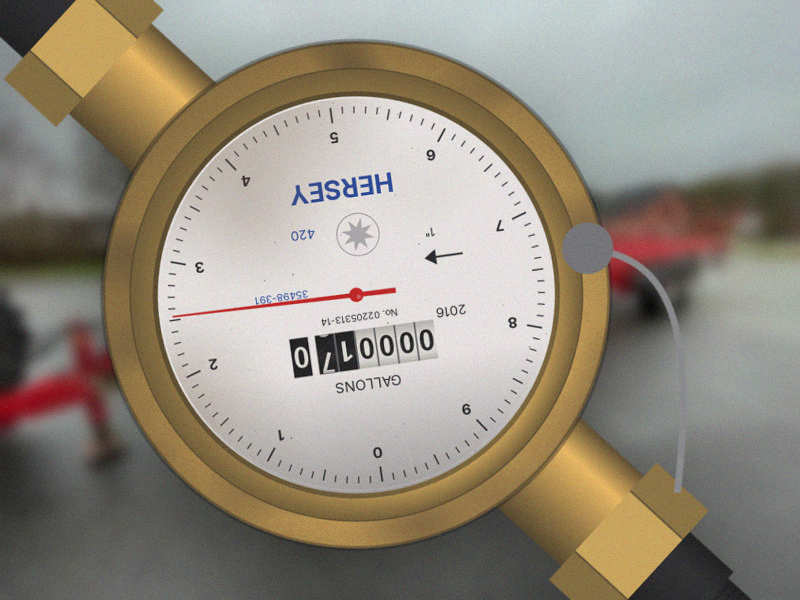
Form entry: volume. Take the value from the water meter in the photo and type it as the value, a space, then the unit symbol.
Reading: 172.5 gal
